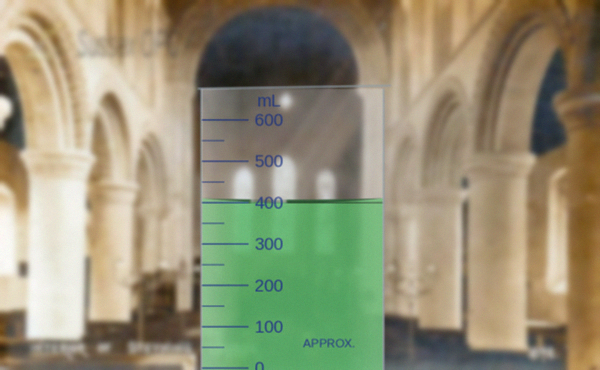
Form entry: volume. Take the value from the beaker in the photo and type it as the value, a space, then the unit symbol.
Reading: 400 mL
